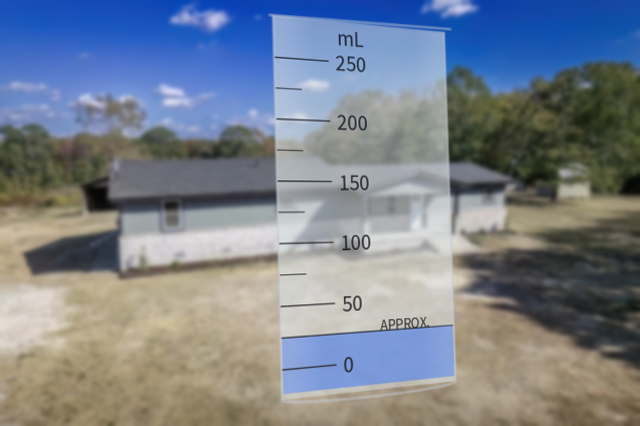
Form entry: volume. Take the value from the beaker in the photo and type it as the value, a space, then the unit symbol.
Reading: 25 mL
